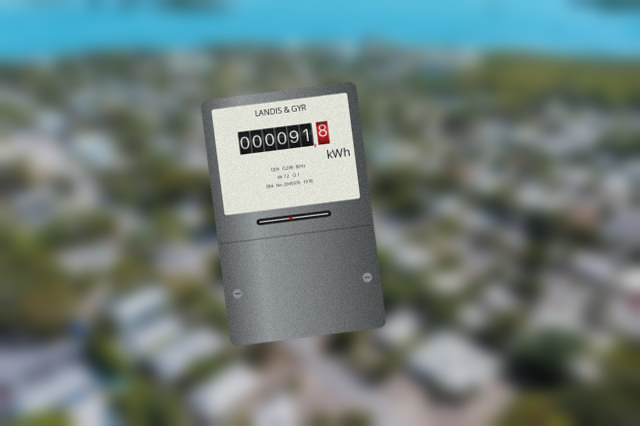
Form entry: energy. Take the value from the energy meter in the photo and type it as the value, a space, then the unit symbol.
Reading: 91.8 kWh
